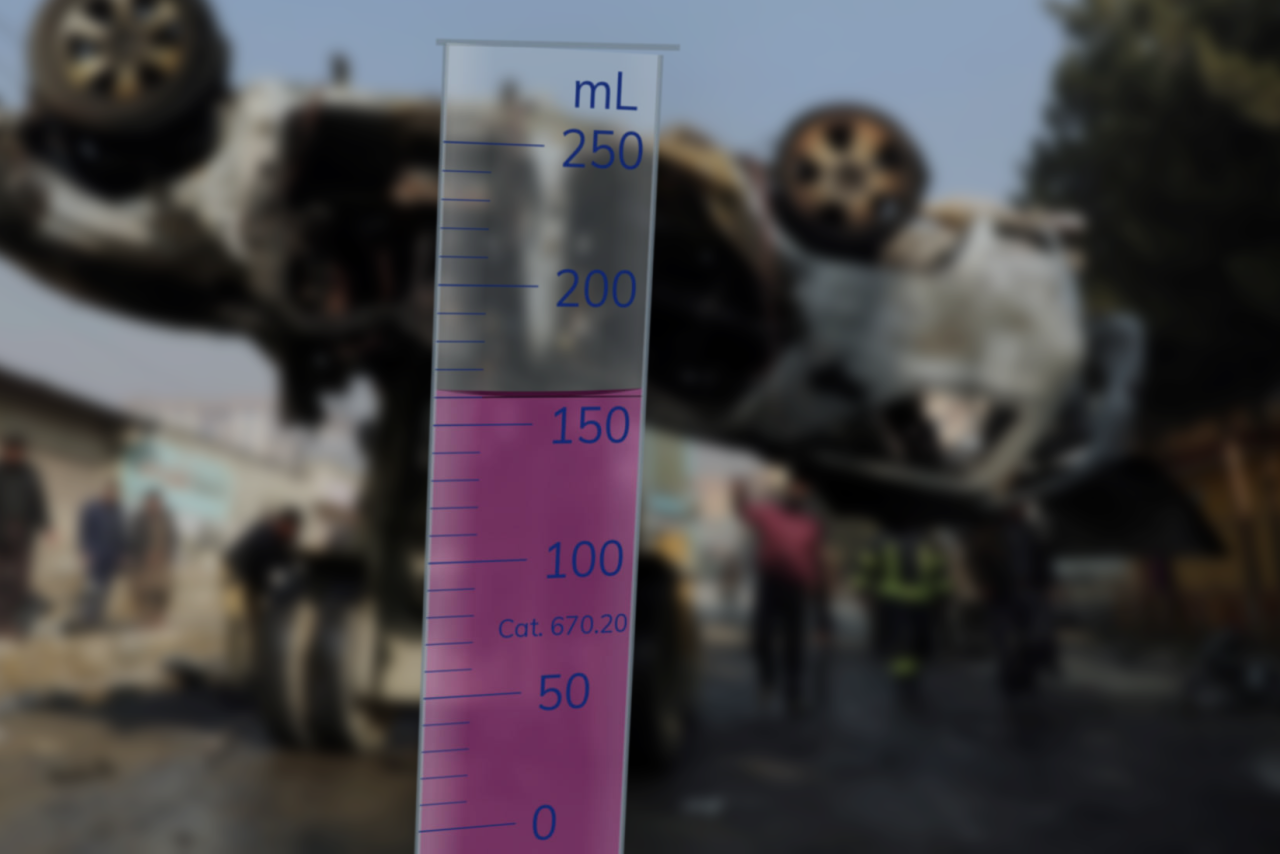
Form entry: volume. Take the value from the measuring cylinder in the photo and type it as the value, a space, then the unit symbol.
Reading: 160 mL
